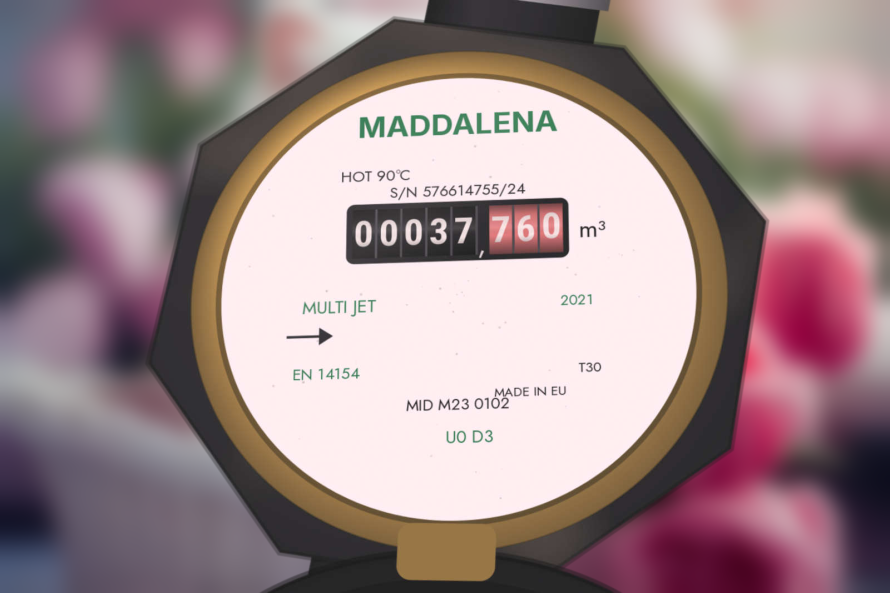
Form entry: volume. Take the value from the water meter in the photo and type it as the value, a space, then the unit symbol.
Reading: 37.760 m³
